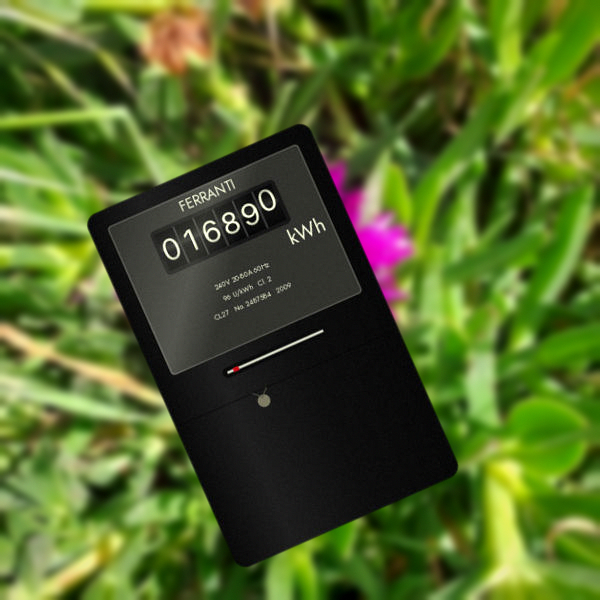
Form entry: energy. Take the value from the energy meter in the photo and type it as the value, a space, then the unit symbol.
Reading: 16890 kWh
